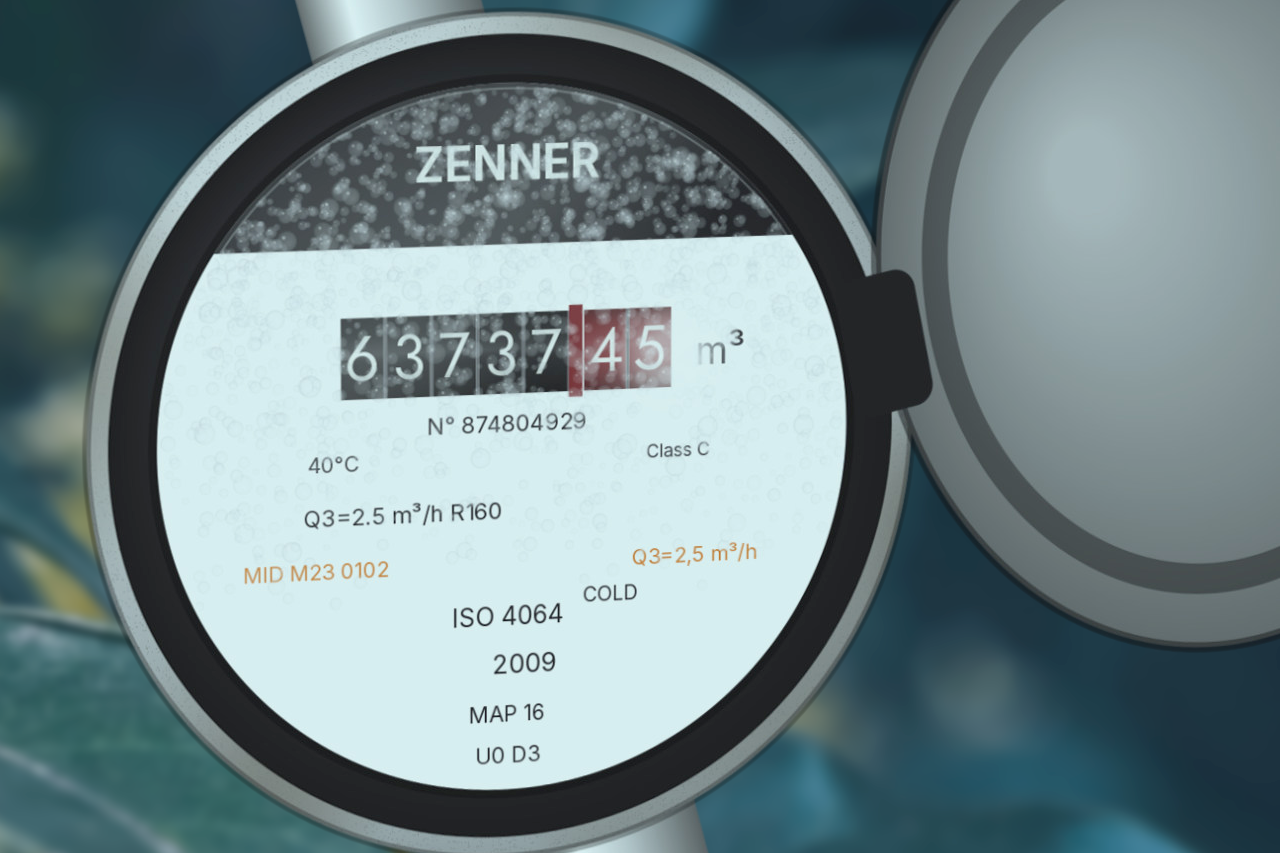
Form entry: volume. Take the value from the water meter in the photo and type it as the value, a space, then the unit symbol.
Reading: 63737.45 m³
